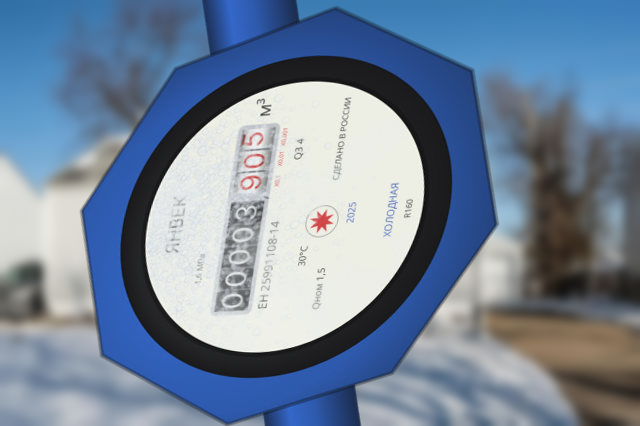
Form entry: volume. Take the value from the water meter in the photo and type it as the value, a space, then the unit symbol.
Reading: 3.905 m³
